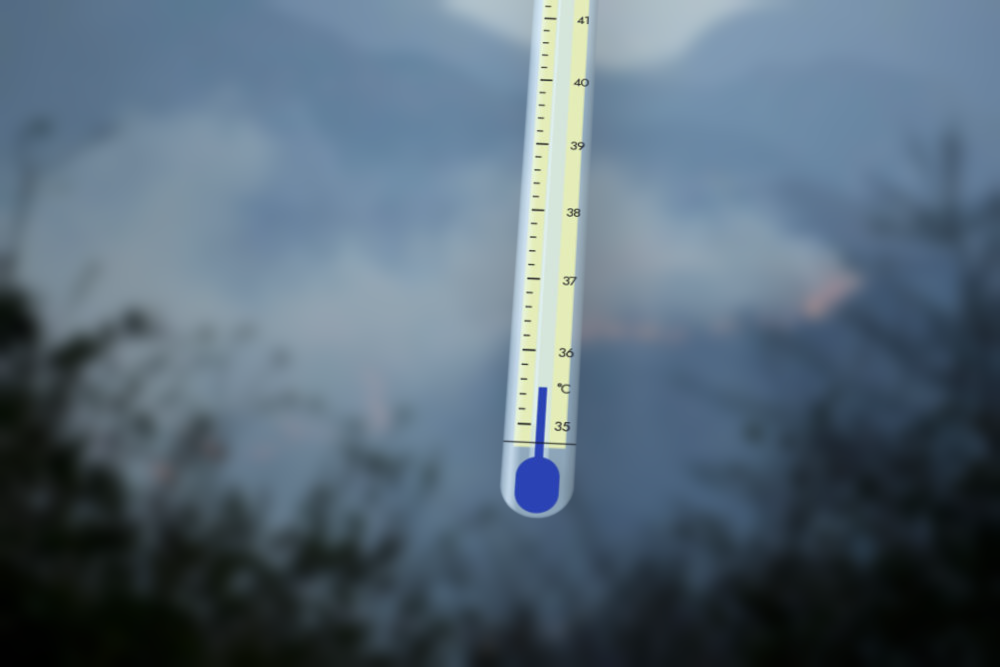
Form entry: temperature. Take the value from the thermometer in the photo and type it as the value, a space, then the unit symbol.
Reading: 35.5 °C
